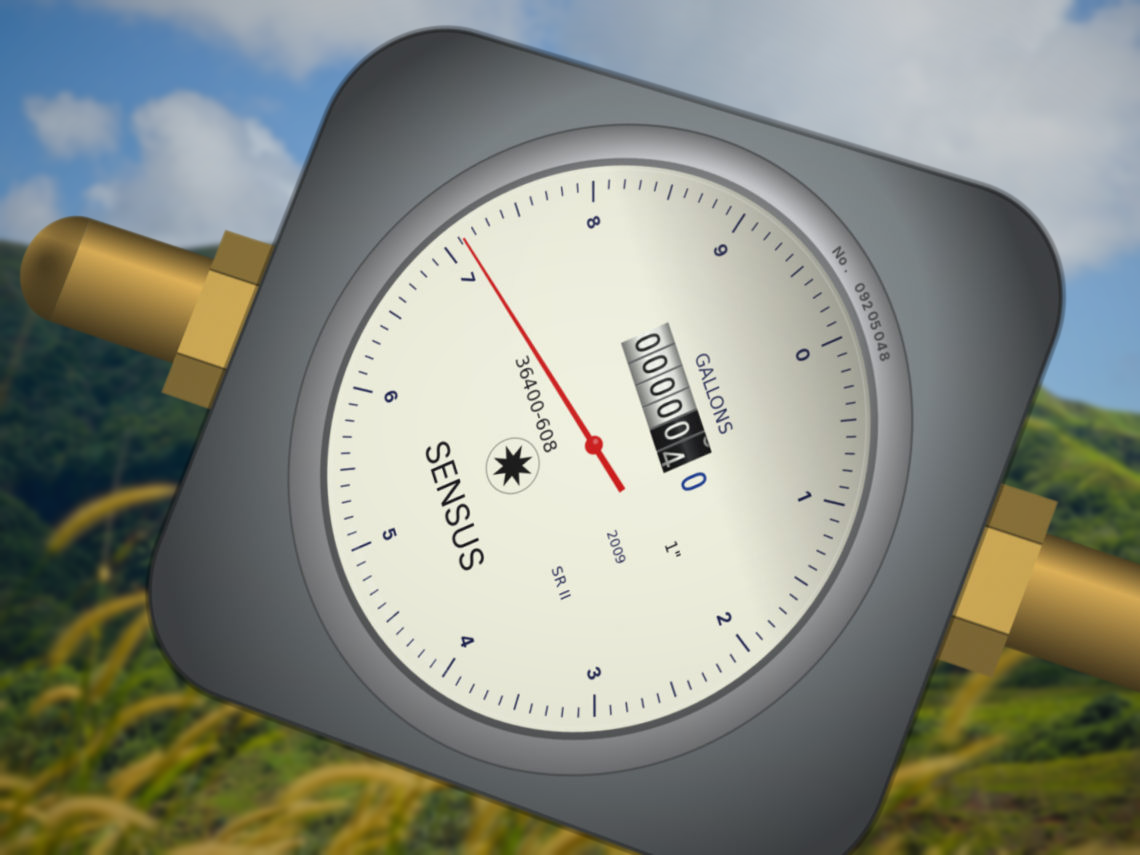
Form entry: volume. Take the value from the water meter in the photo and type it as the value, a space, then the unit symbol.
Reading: 37.1 gal
